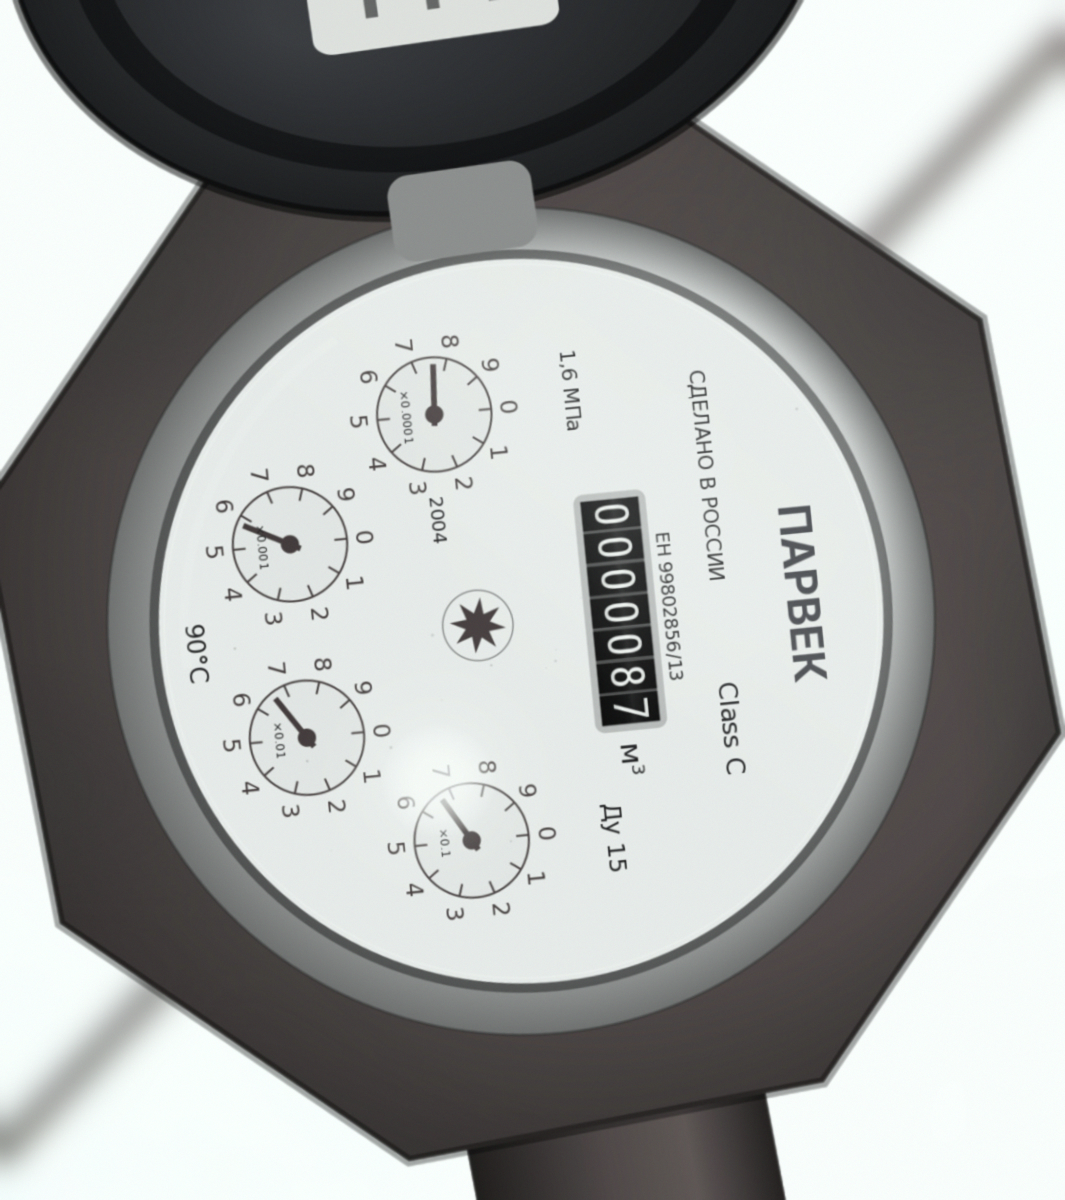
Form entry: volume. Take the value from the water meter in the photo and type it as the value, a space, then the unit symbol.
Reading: 87.6657 m³
